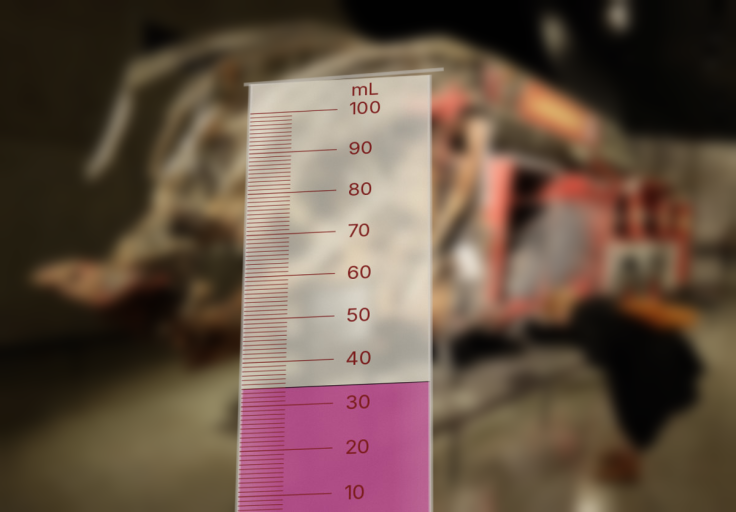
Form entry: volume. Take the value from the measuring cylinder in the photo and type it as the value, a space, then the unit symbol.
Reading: 34 mL
